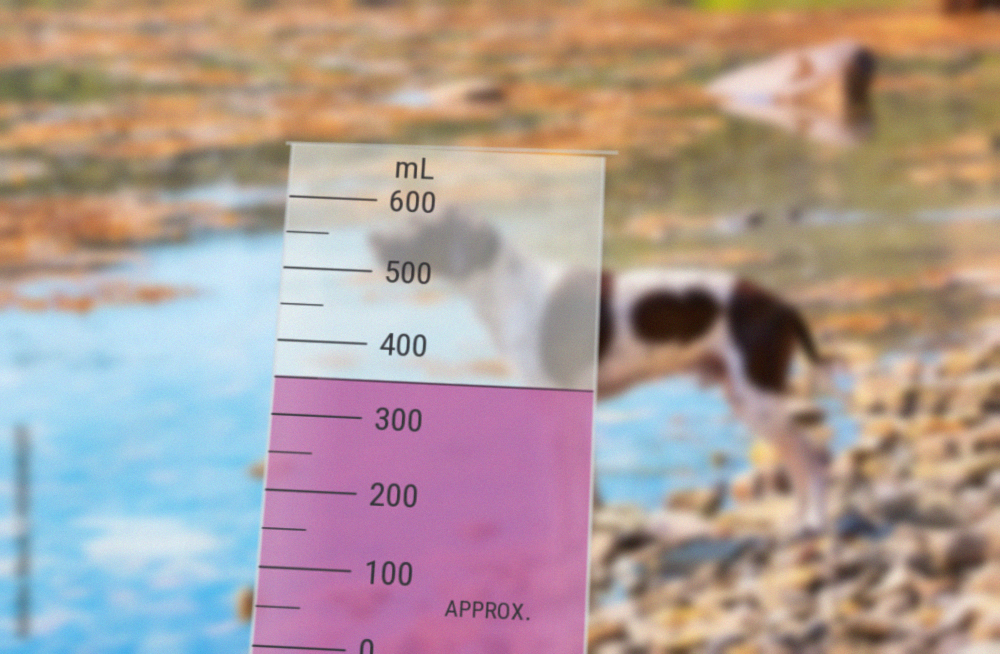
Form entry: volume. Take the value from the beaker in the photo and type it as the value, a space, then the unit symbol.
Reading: 350 mL
